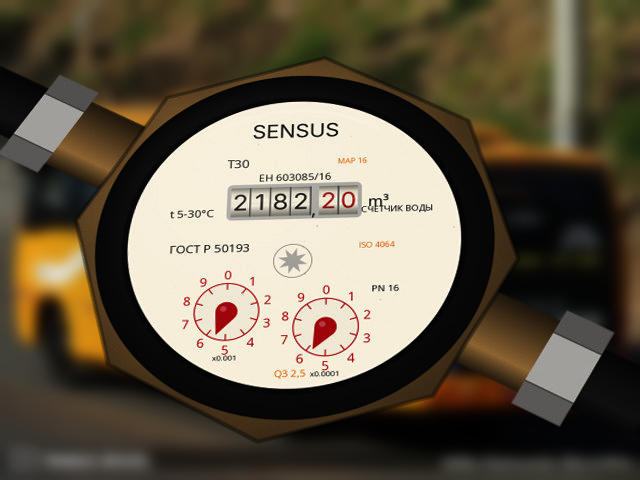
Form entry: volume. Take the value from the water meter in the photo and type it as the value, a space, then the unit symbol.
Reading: 2182.2055 m³
